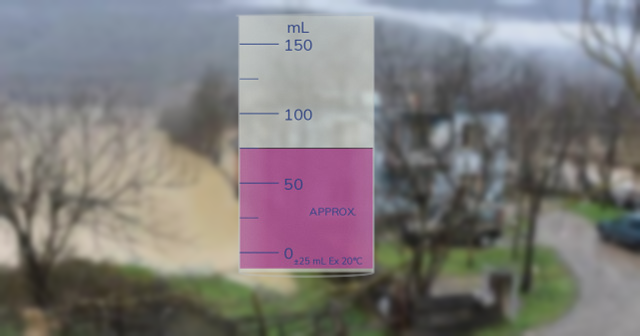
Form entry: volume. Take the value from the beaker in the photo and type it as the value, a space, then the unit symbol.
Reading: 75 mL
